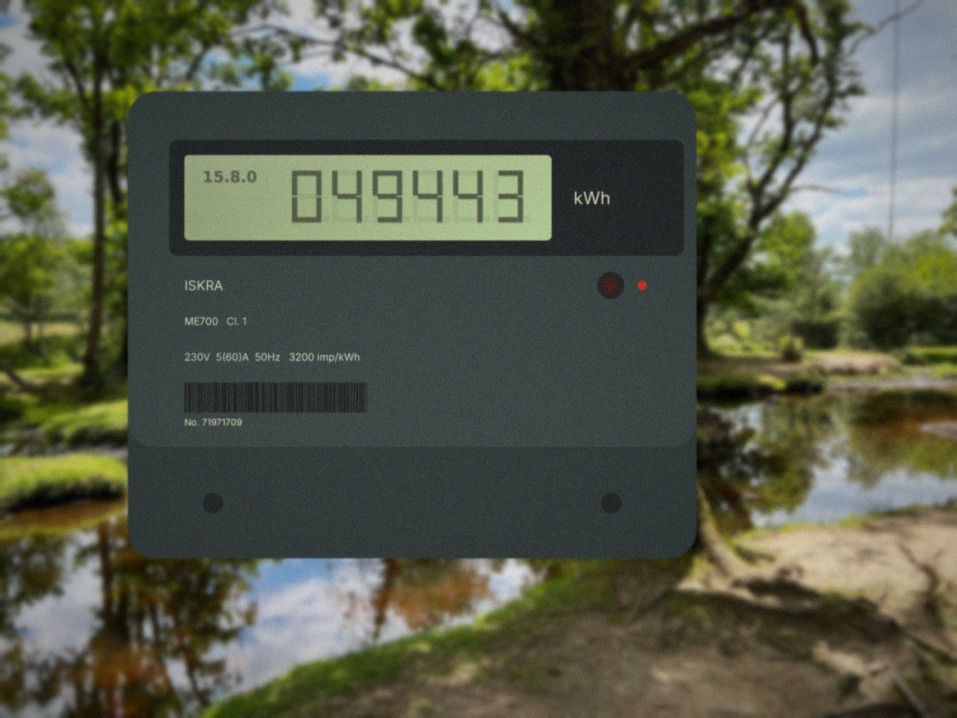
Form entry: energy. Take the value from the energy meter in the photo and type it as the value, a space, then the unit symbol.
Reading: 49443 kWh
